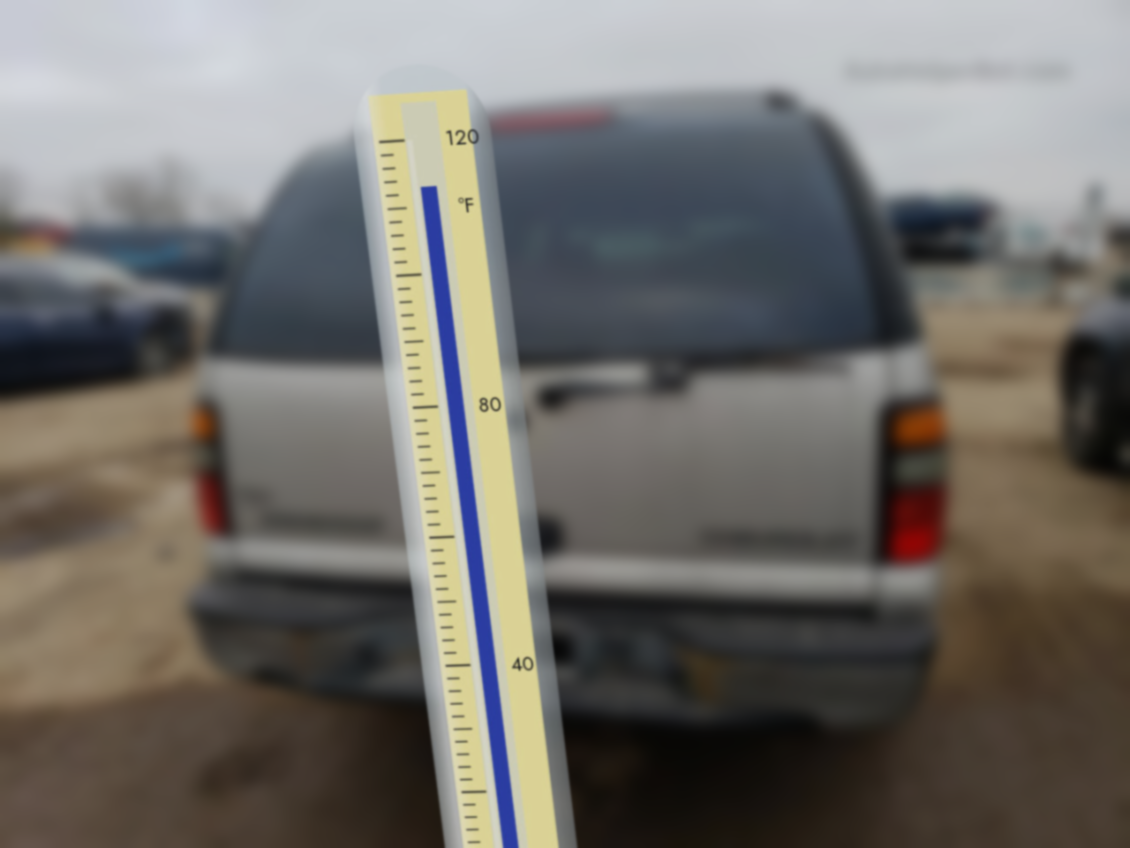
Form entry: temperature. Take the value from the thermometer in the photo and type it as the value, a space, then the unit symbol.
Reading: 113 °F
